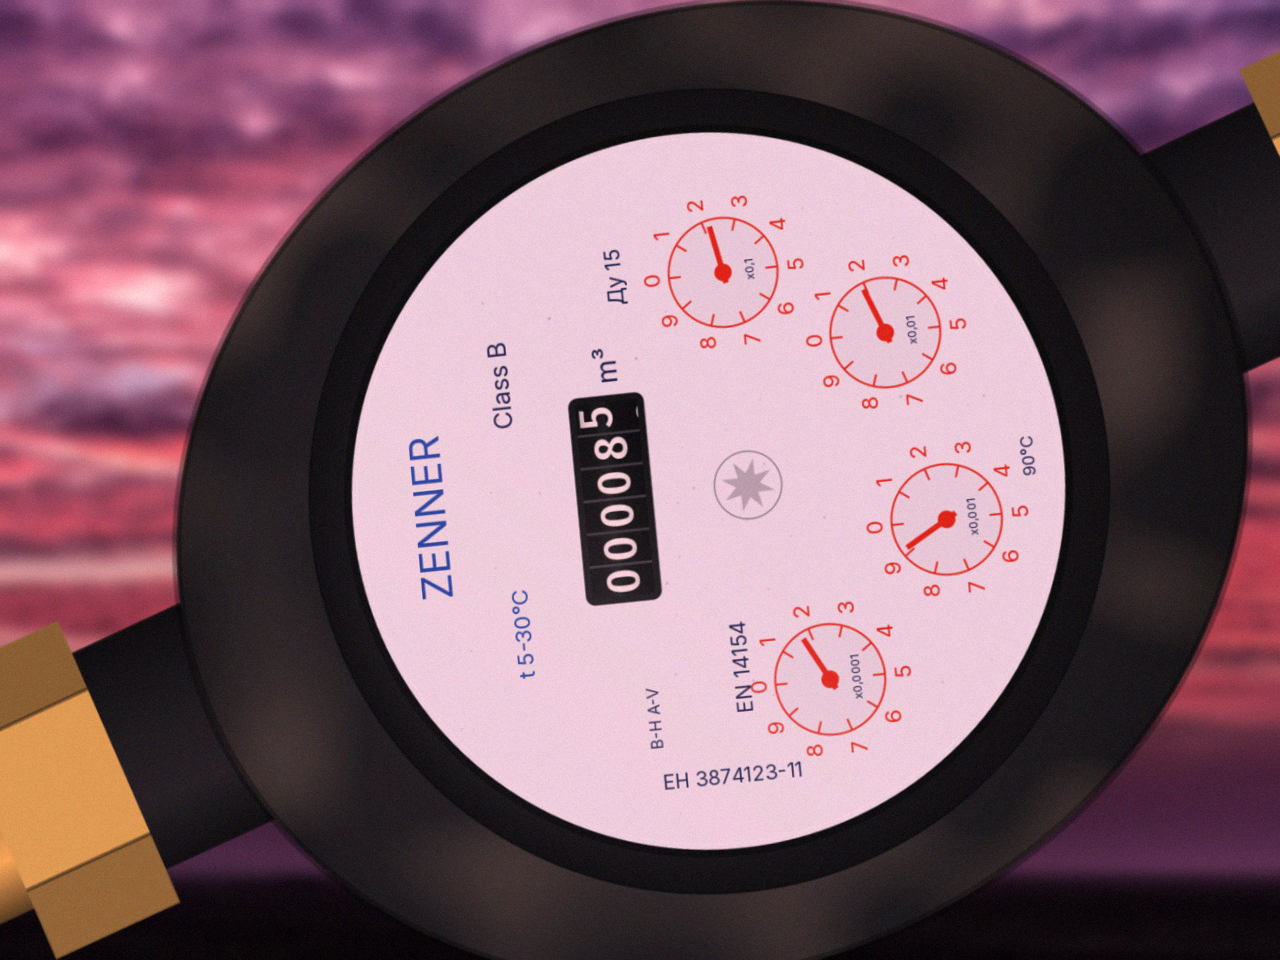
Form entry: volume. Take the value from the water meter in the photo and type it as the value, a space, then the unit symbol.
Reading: 85.2191 m³
